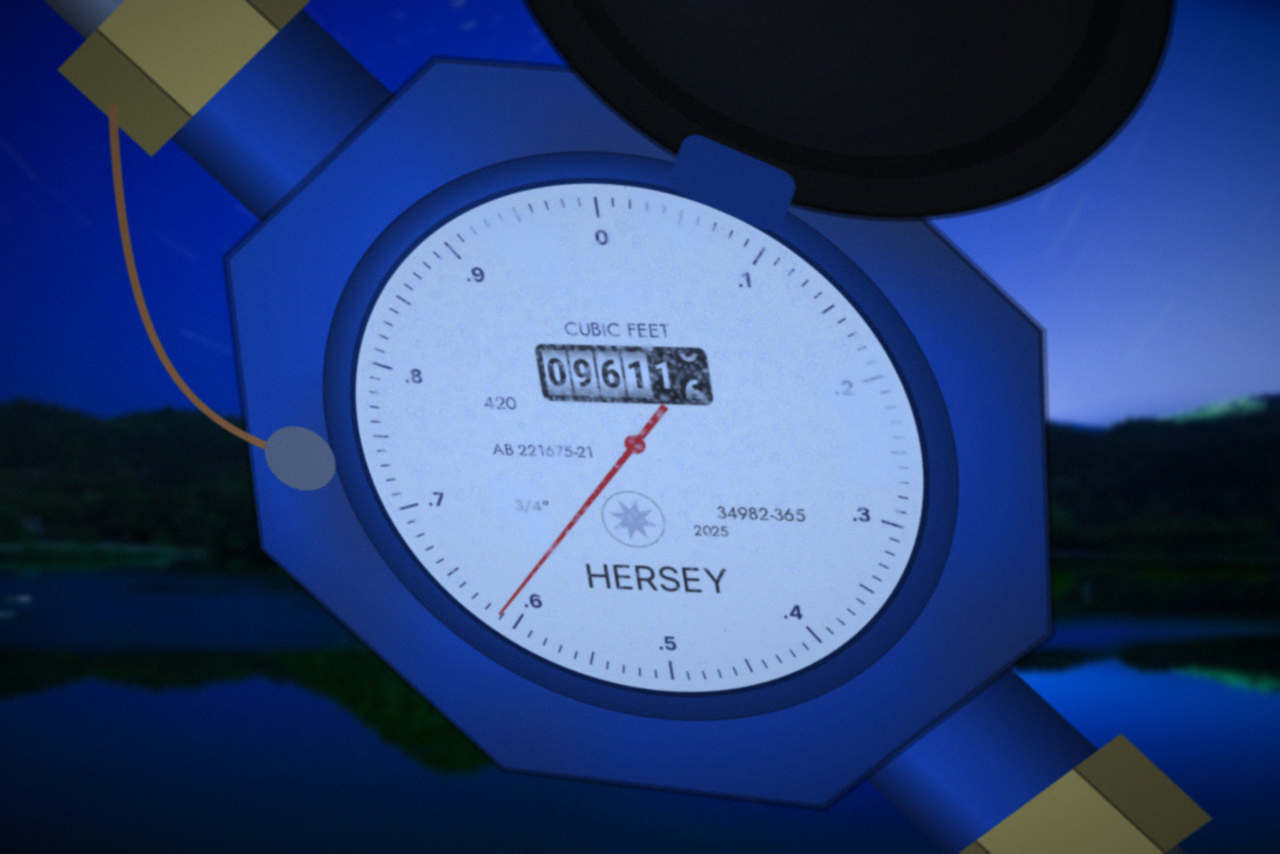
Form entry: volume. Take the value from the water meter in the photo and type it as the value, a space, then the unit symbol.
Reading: 96115.61 ft³
